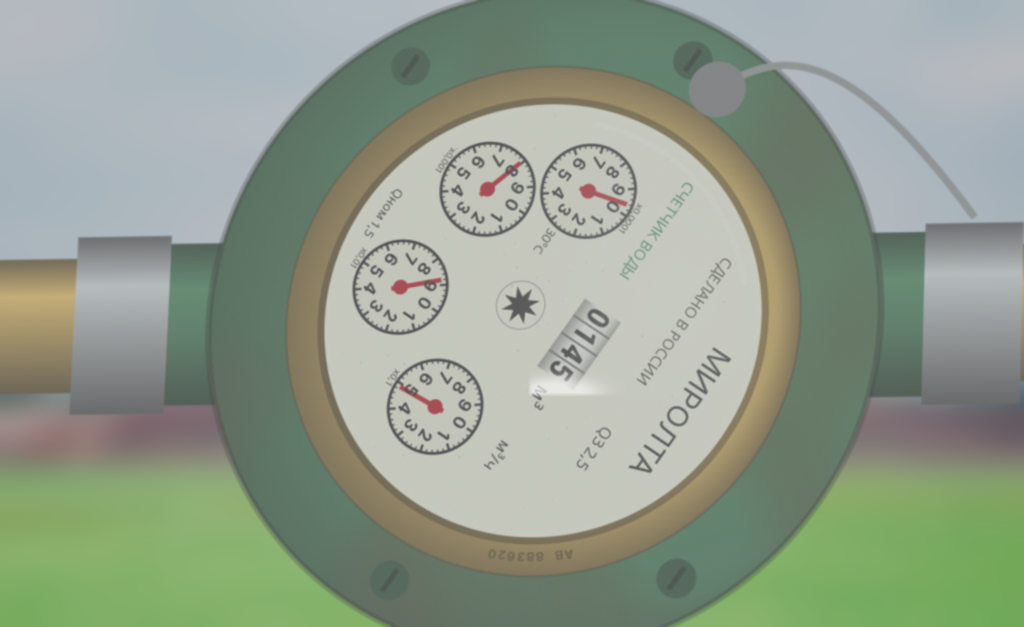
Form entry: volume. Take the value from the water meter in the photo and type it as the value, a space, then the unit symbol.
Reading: 145.4879 m³
